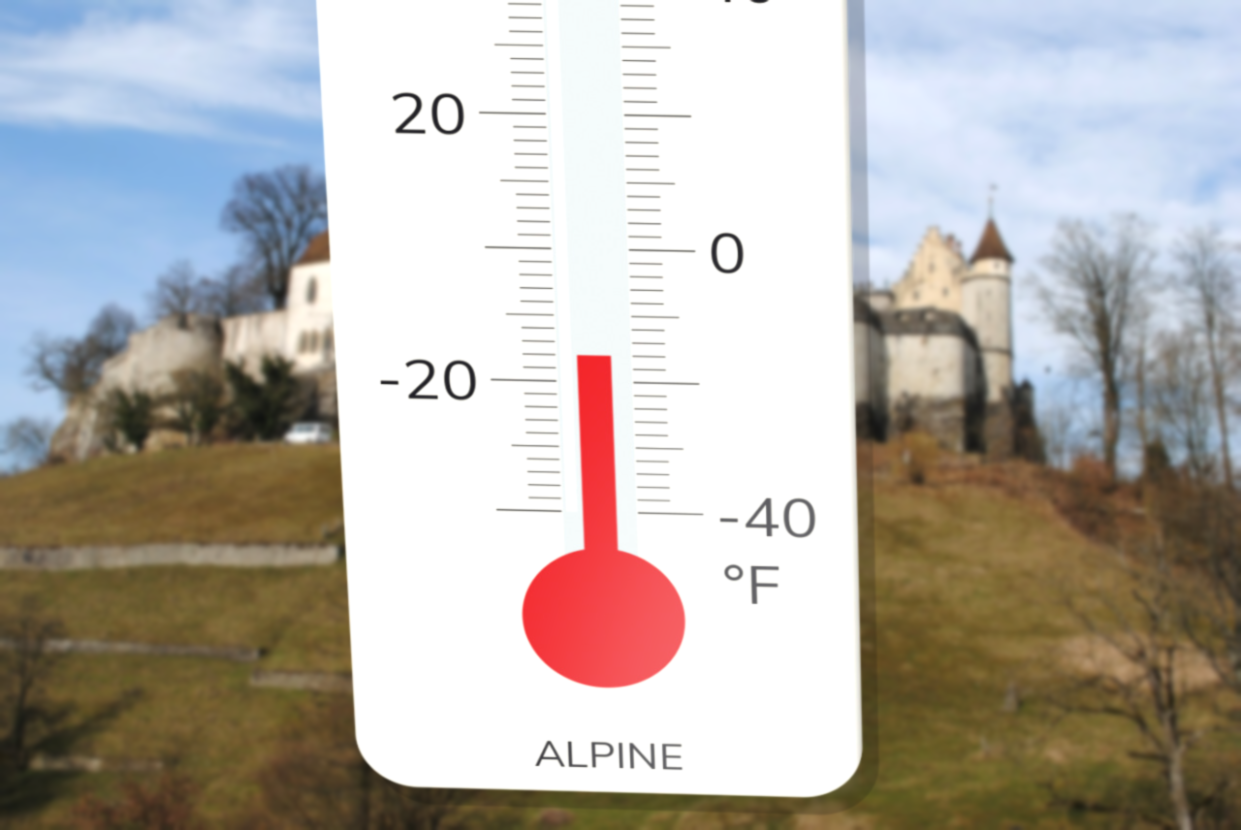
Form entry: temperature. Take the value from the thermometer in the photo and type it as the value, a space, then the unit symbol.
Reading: -16 °F
